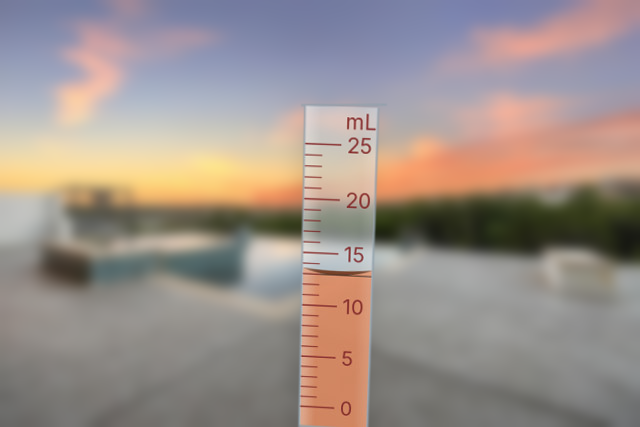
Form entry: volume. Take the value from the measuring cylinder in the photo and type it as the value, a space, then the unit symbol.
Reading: 13 mL
